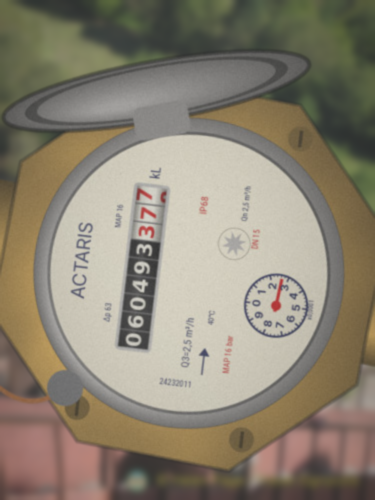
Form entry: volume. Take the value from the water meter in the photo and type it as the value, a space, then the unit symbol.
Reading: 60493.3772 kL
